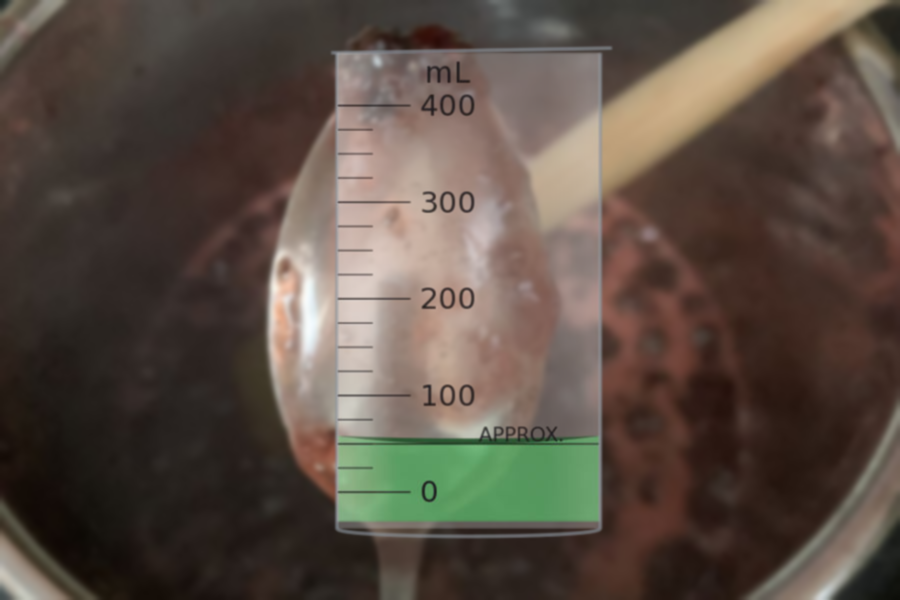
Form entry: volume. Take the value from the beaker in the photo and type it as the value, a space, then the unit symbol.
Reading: 50 mL
